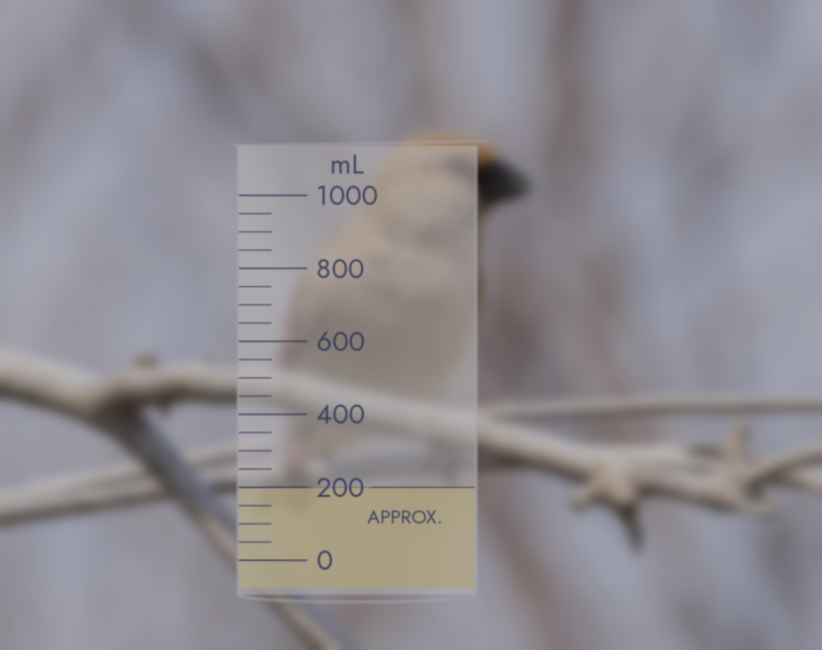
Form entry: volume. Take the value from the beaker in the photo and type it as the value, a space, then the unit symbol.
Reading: 200 mL
